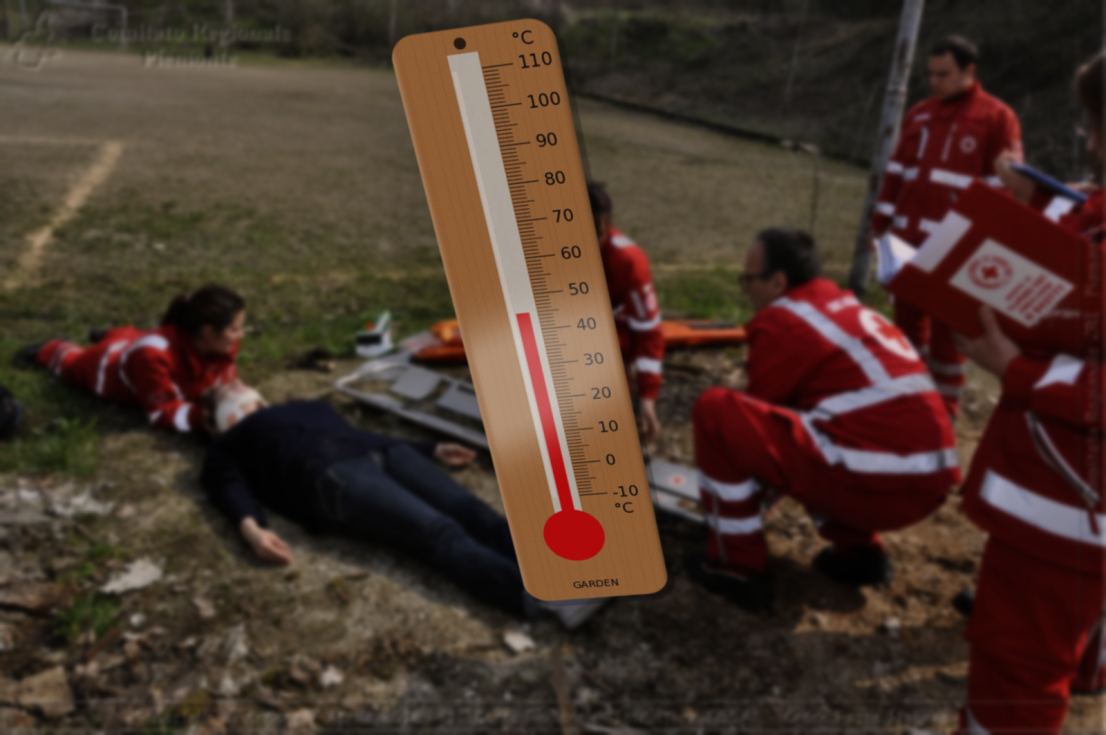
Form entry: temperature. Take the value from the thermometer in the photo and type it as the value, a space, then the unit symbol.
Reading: 45 °C
